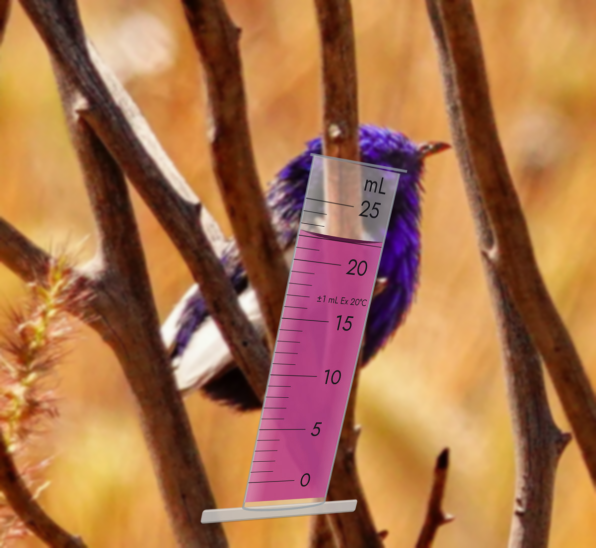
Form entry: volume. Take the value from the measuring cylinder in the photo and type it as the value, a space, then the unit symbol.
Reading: 22 mL
